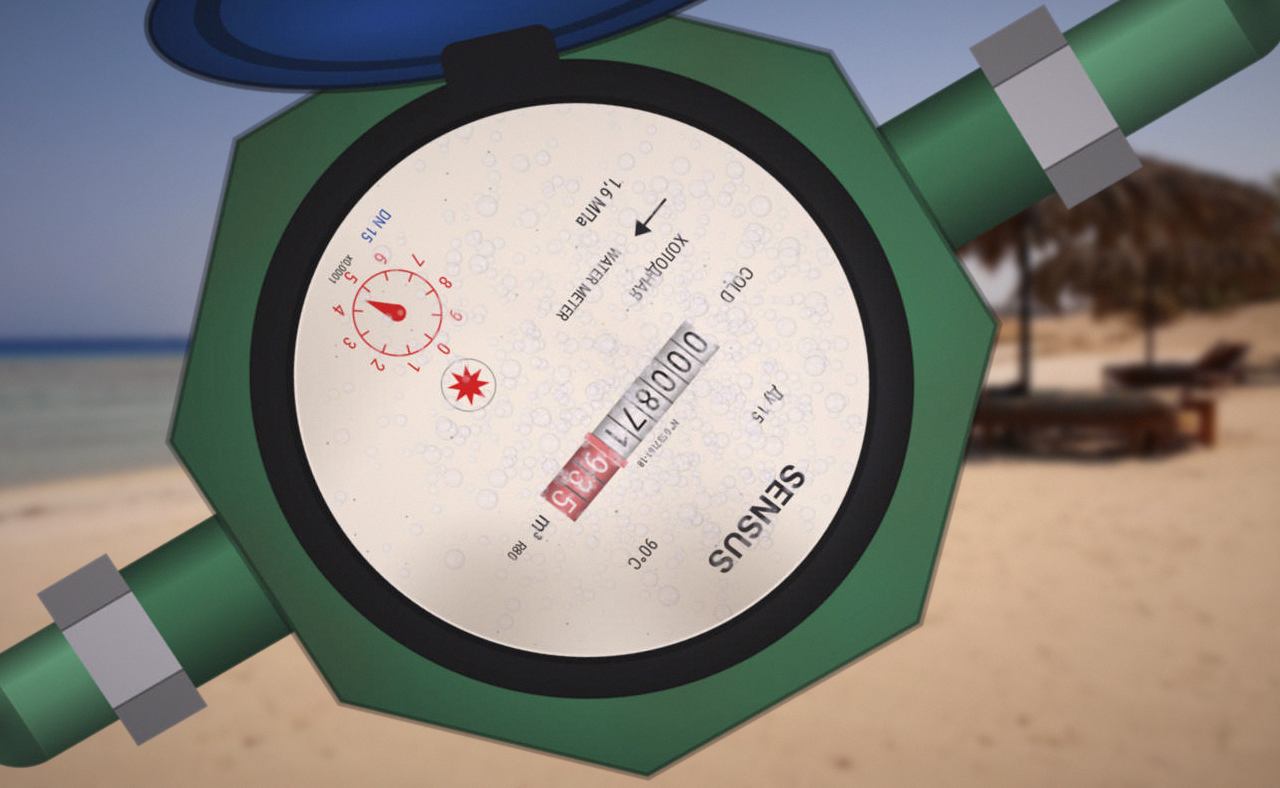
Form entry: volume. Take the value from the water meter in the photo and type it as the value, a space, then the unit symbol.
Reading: 871.9354 m³
